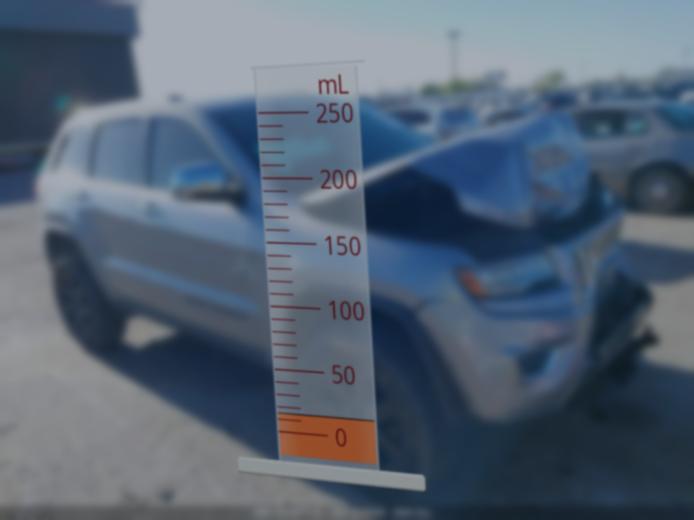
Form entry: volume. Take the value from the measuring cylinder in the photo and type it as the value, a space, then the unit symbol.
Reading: 15 mL
